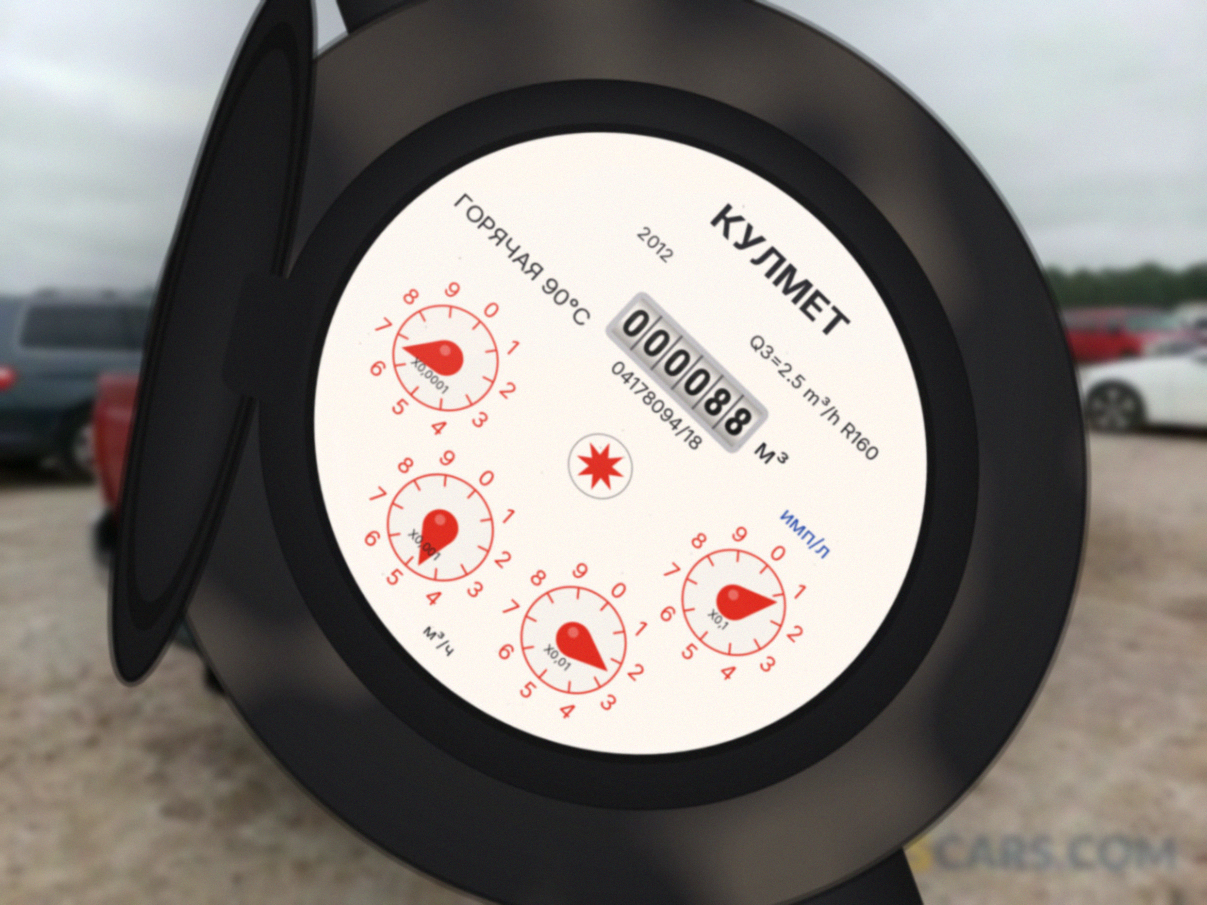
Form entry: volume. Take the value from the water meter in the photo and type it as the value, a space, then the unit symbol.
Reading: 88.1246 m³
